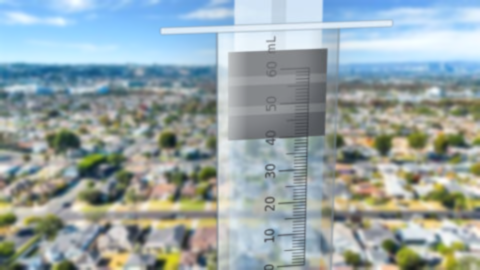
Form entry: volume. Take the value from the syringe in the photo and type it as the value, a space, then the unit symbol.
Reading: 40 mL
